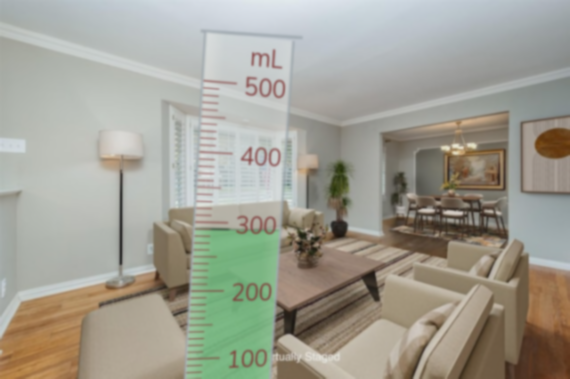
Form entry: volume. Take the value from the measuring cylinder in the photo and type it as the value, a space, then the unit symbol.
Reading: 290 mL
